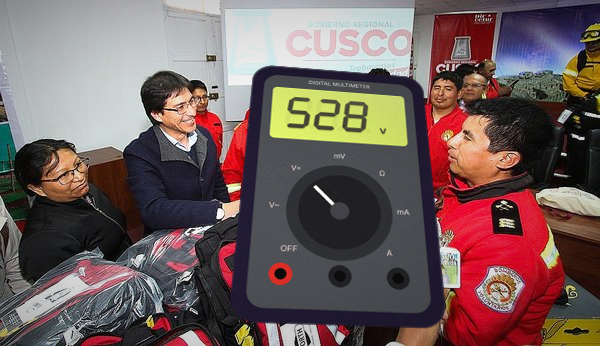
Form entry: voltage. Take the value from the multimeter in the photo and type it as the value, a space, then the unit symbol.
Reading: 528 V
